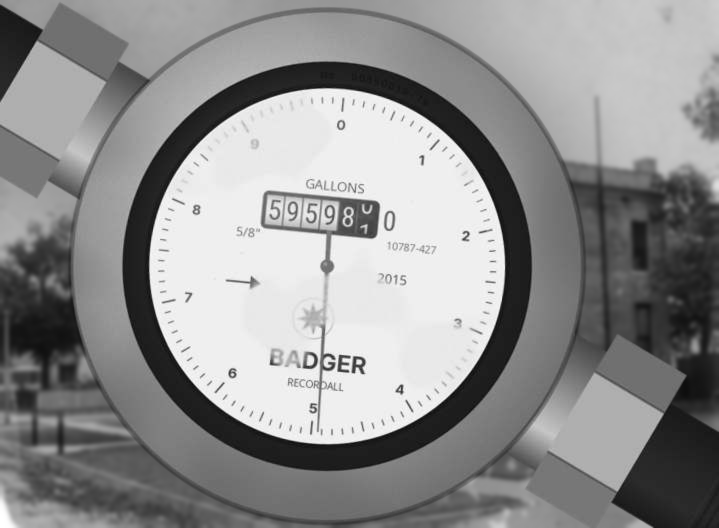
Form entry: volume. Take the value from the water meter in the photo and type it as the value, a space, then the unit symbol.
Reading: 5959804.9 gal
